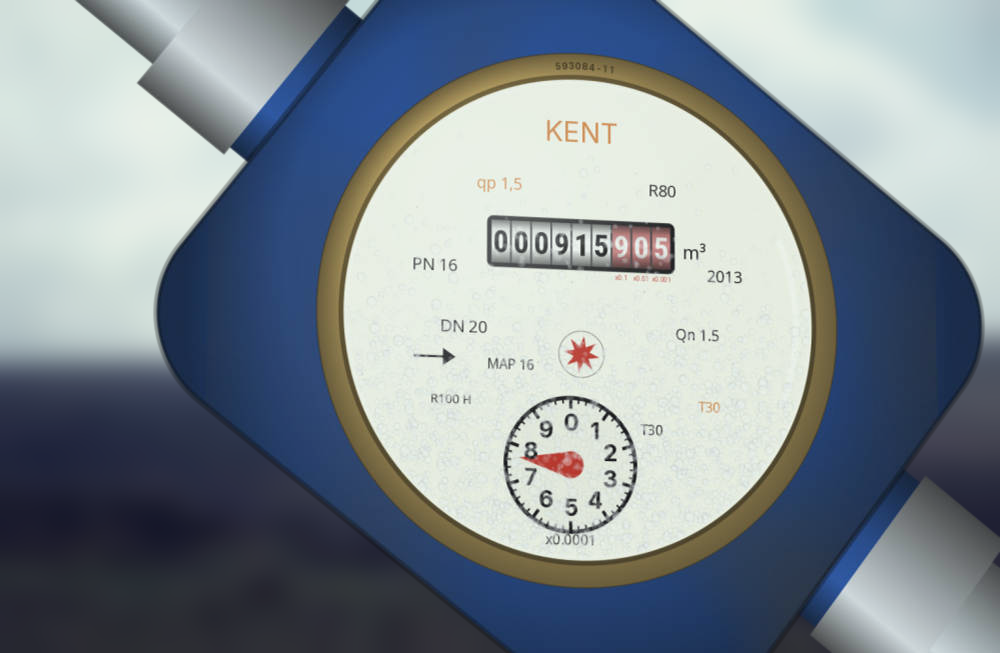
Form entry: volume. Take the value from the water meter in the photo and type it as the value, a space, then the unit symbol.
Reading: 915.9057 m³
